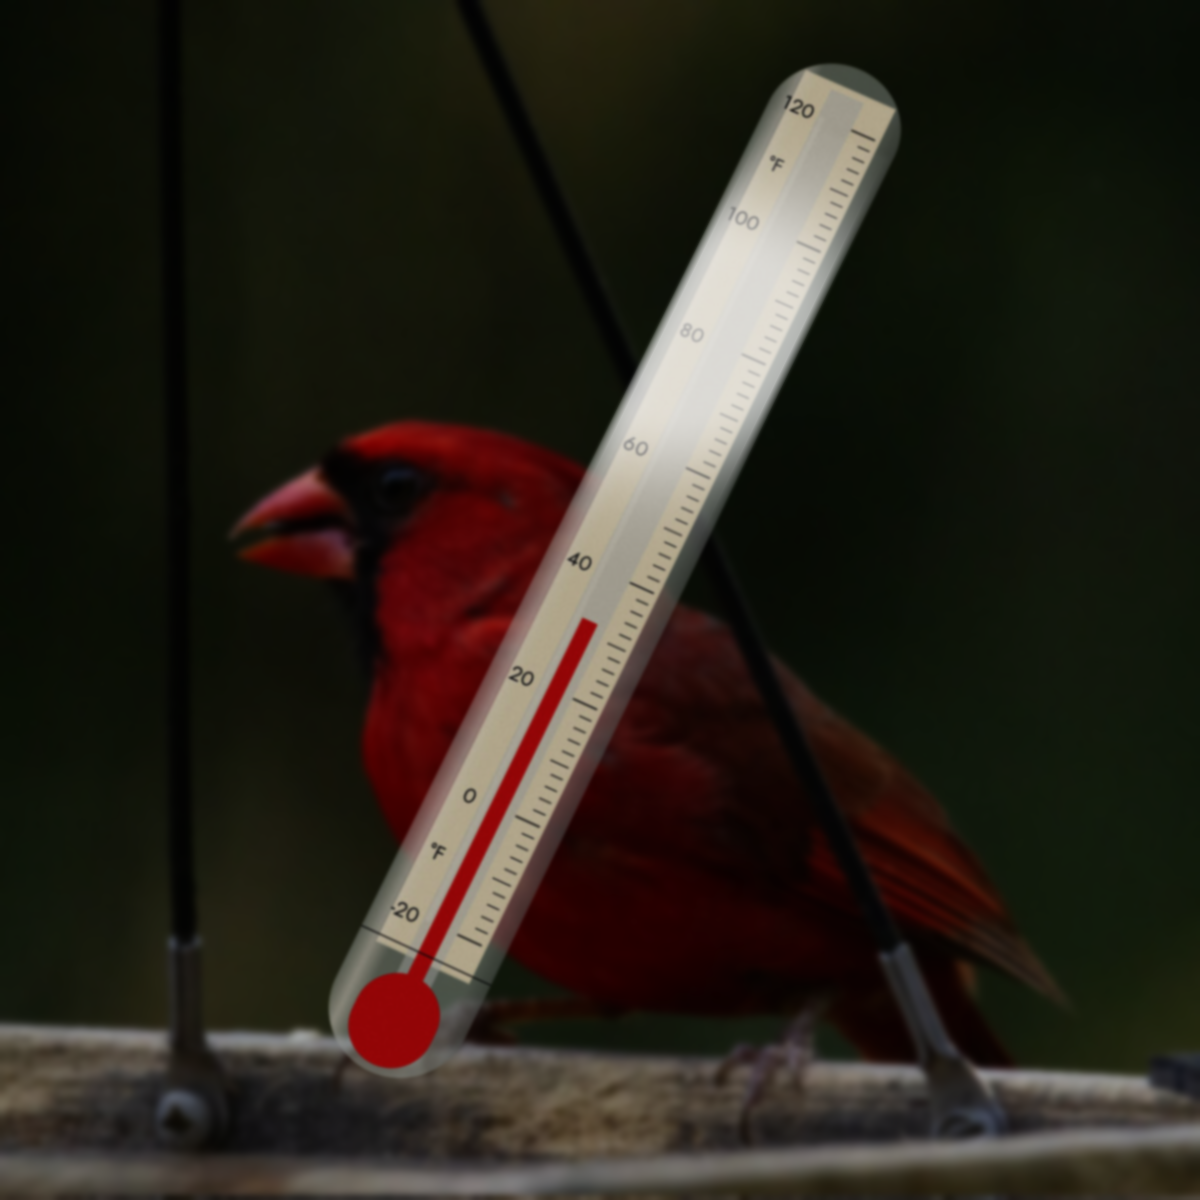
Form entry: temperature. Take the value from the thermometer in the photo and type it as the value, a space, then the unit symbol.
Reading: 32 °F
